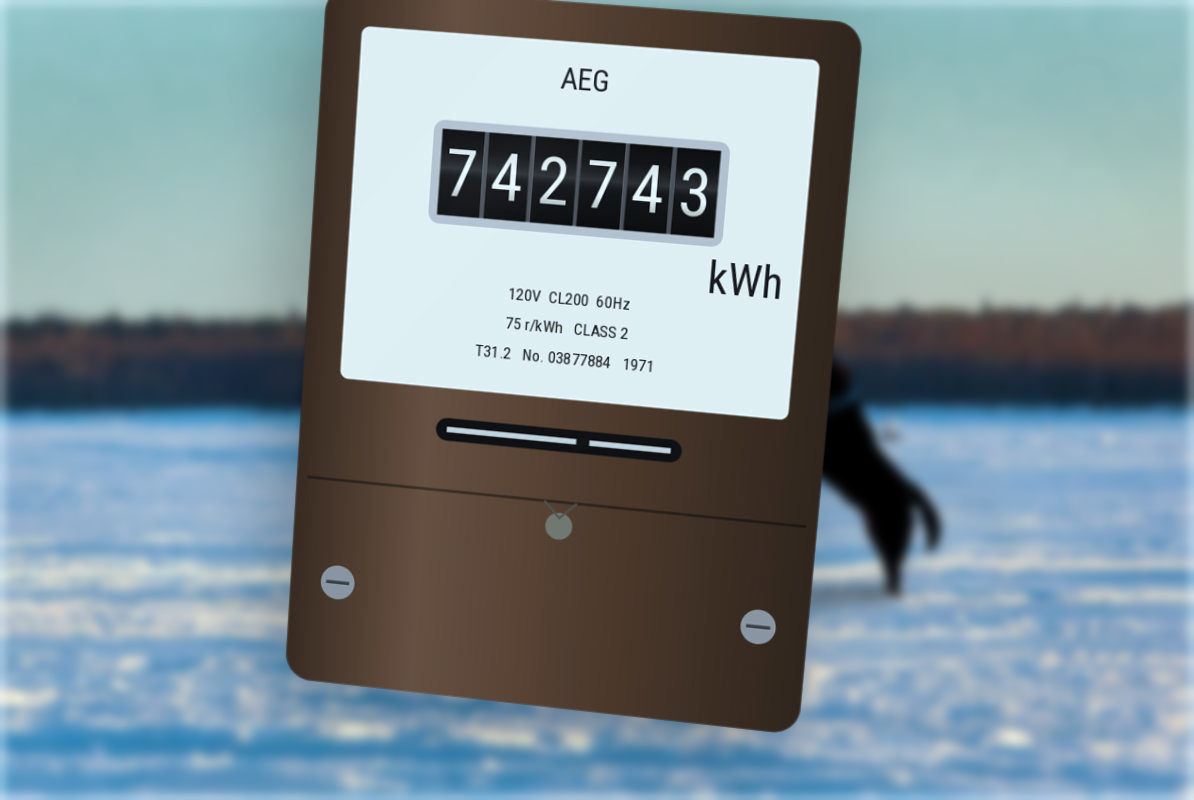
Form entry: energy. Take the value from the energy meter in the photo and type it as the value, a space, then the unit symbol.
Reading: 742743 kWh
